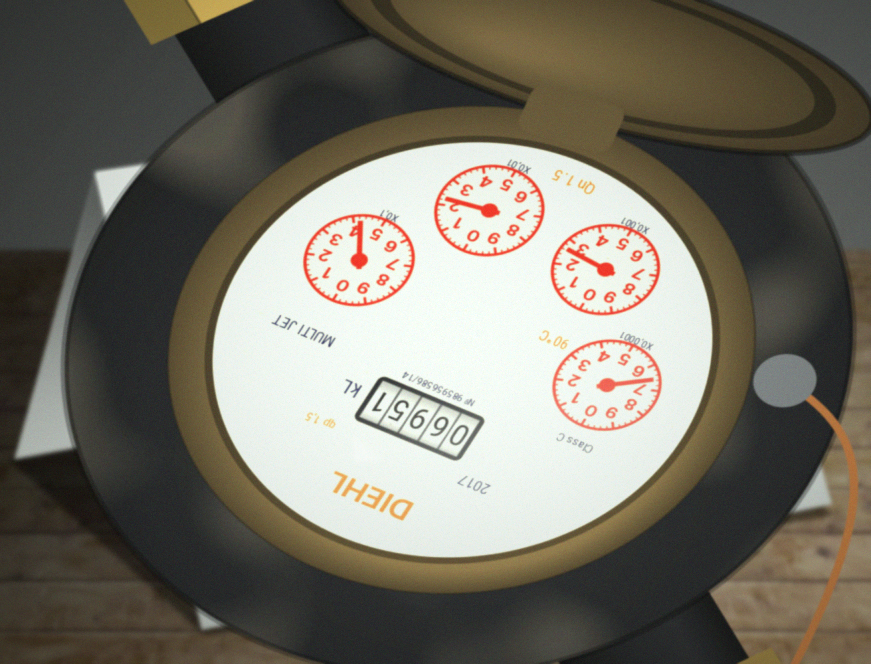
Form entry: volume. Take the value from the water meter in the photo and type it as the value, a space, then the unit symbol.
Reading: 6951.4226 kL
